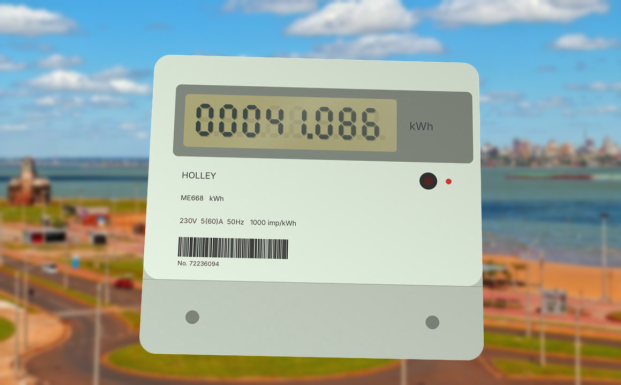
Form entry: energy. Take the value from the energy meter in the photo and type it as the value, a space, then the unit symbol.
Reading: 41.086 kWh
